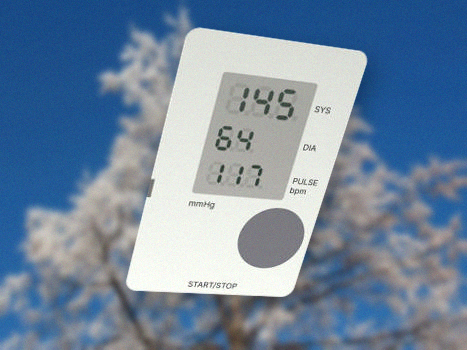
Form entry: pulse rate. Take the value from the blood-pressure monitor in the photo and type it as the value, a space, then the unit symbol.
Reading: 117 bpm
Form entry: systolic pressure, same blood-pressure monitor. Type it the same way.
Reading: 145 mmHg
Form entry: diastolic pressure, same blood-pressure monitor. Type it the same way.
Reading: 64 mmHg
